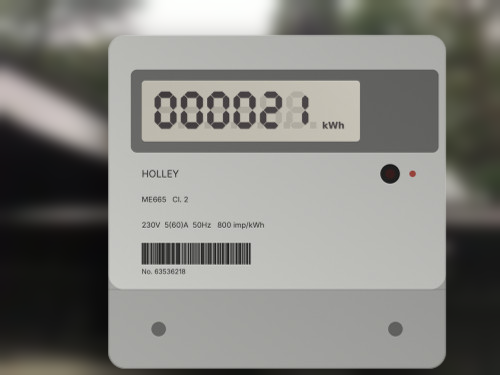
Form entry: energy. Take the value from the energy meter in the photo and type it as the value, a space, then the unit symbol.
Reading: 21 kWh
